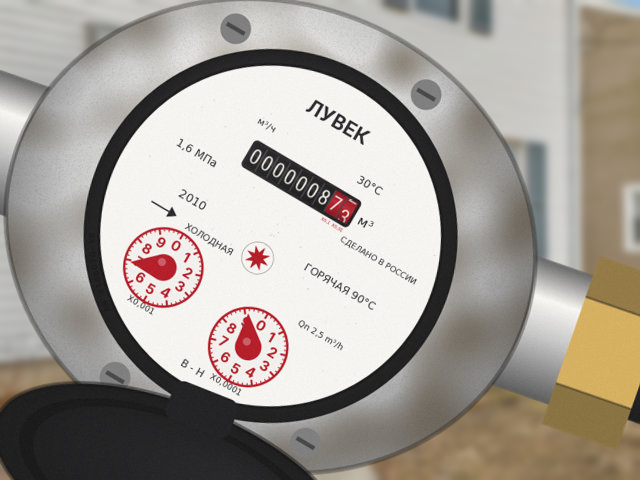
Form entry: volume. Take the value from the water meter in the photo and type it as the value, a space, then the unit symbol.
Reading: 8.7269 m³
